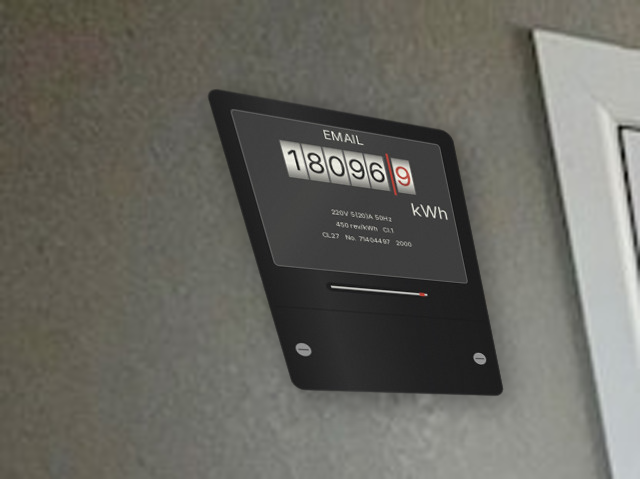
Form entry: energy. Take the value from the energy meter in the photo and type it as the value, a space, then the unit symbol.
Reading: 18096.9 kWh
